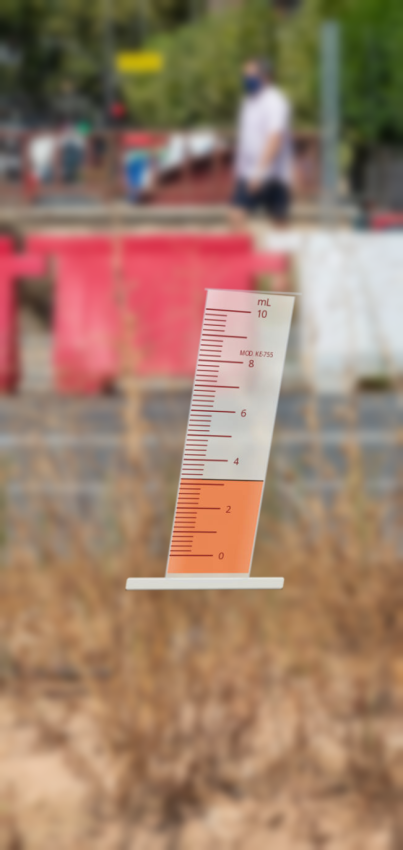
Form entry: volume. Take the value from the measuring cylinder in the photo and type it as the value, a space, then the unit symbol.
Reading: 3.2 mL
